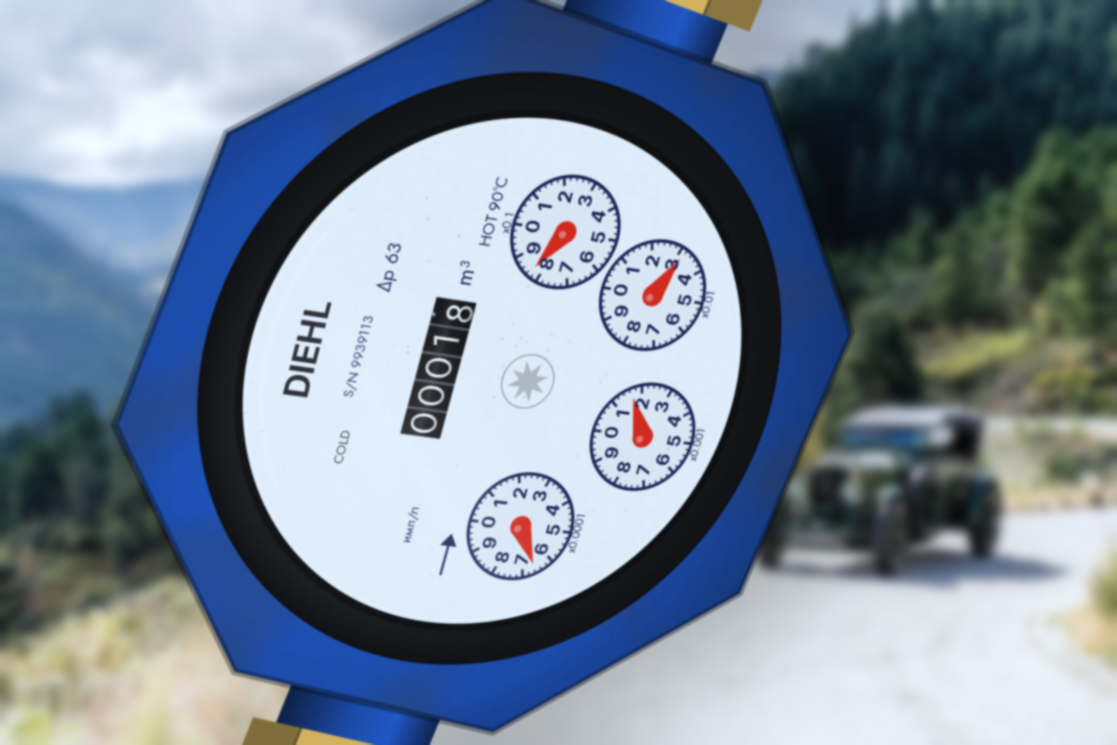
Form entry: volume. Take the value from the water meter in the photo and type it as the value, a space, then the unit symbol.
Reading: 17.8316 m³
